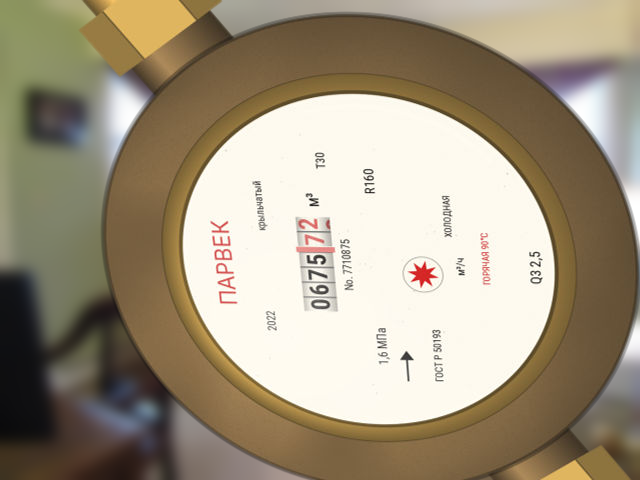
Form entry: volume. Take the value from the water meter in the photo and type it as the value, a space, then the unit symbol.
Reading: 675.72 m³
